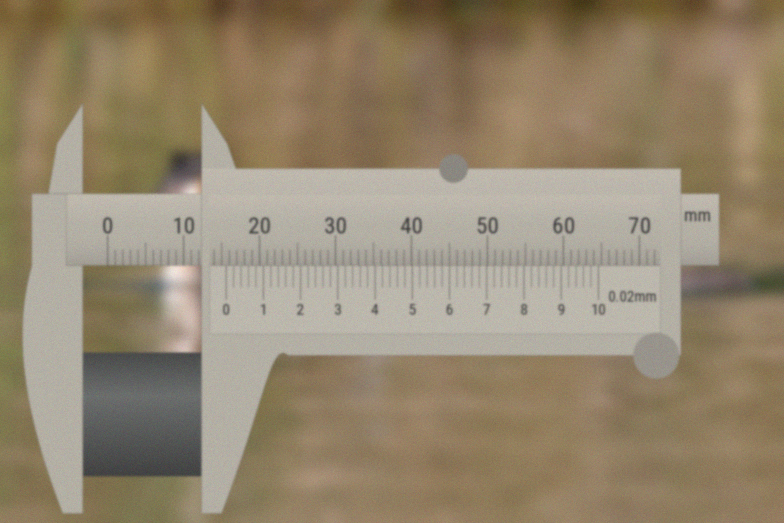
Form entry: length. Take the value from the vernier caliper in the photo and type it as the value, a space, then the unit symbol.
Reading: 15.6 mm
